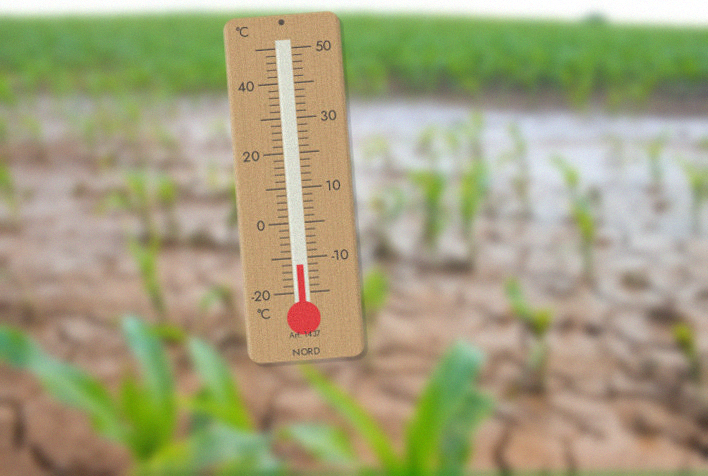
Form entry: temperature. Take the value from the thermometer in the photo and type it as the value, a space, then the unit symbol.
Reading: -12 °C
